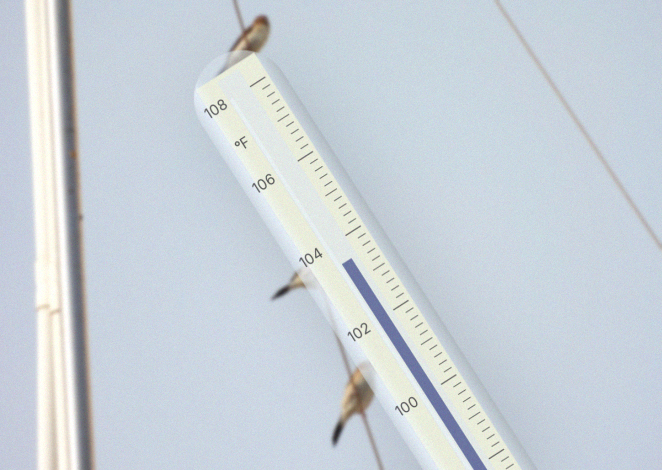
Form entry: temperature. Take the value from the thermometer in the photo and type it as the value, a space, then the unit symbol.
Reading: 103.5 °F
